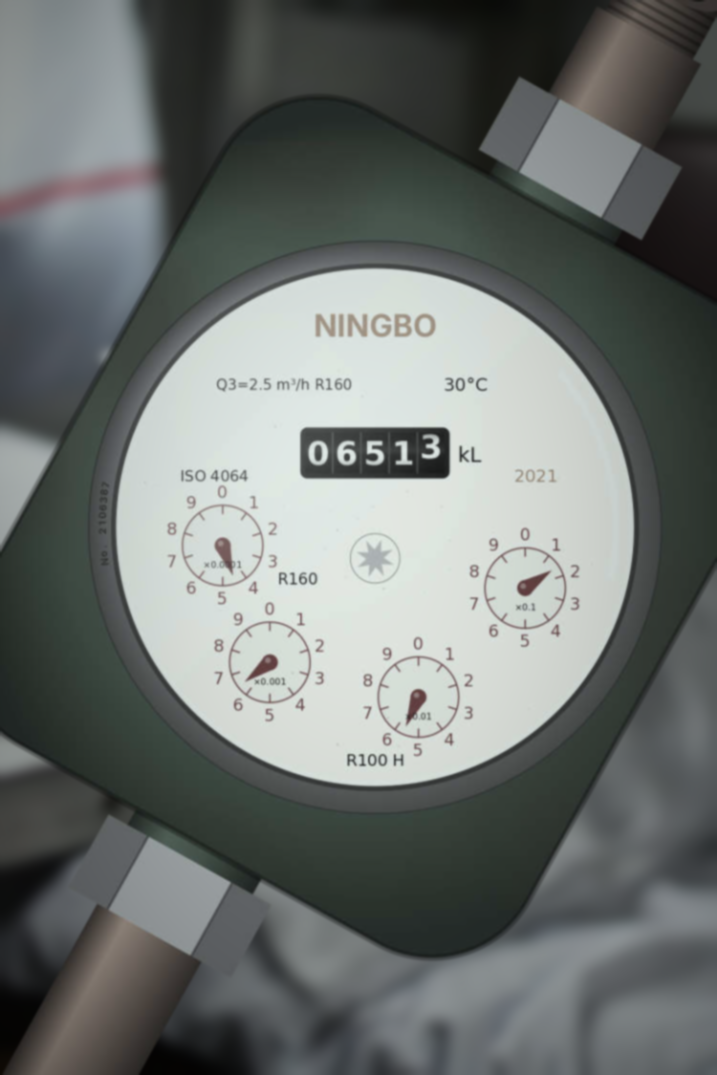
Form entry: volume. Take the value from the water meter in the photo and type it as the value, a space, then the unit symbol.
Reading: 6513.1564 kL
